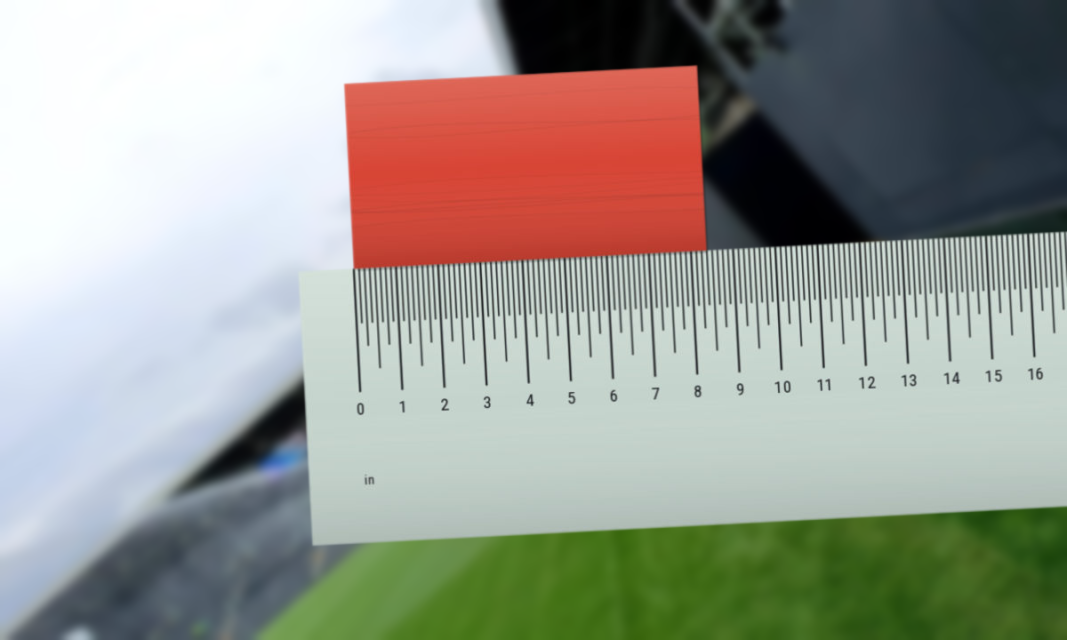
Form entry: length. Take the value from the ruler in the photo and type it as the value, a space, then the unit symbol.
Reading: 8.375 in
